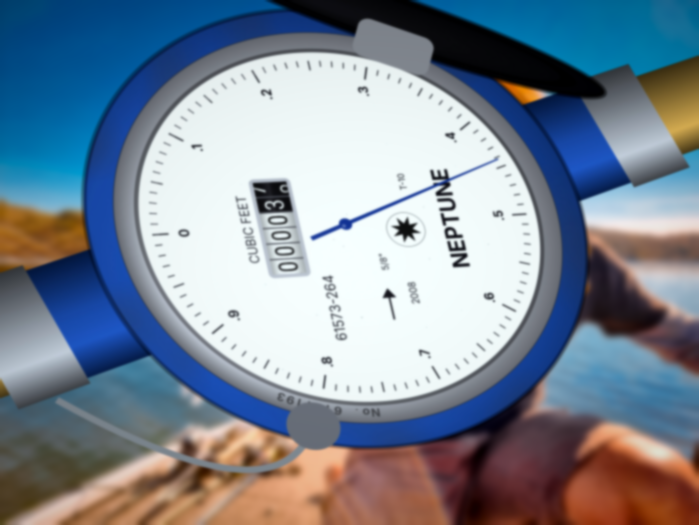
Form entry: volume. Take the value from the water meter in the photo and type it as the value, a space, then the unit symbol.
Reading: 37.44 ft³
